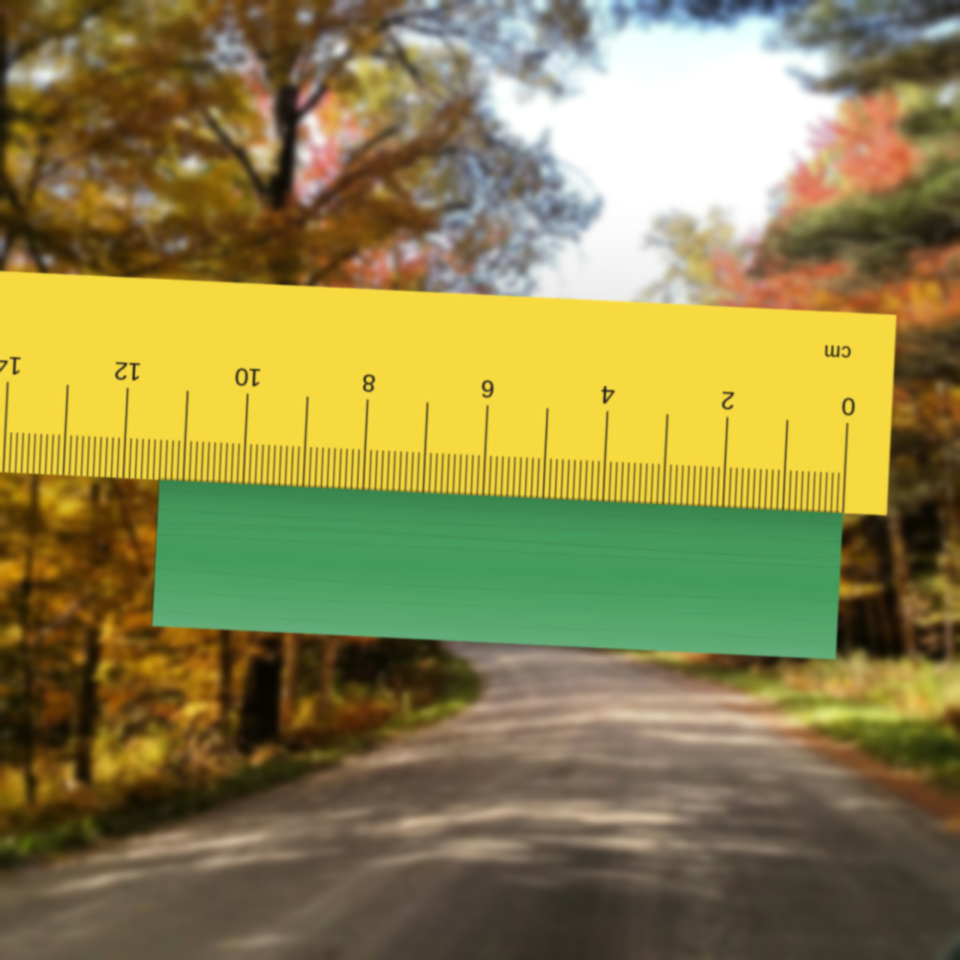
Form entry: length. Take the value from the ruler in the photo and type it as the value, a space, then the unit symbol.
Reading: 11.4 cm
